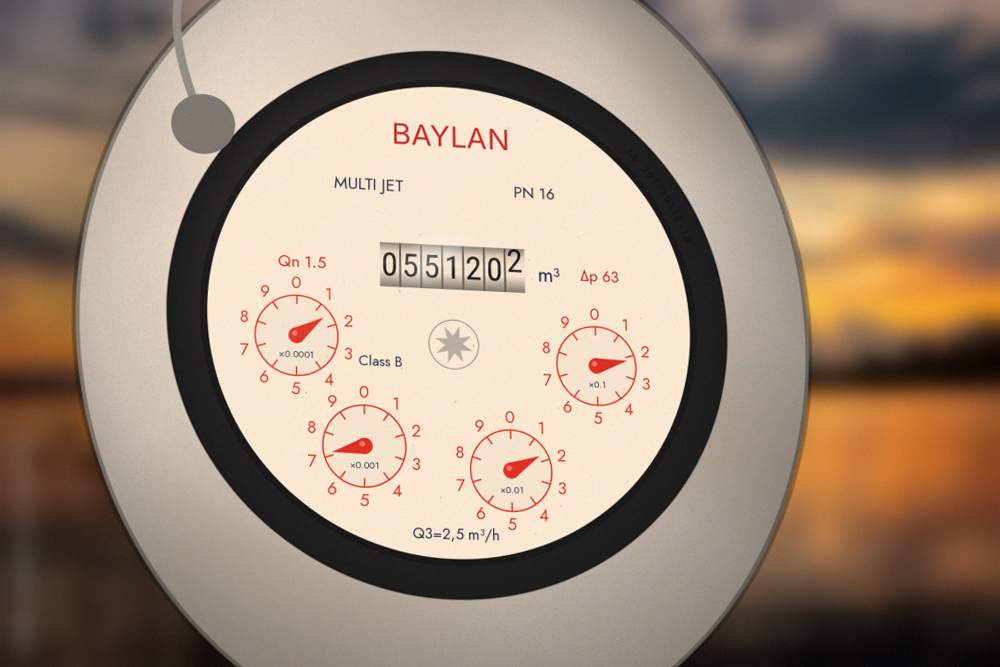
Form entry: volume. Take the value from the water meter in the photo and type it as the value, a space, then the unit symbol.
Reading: 551202.2171 m³
